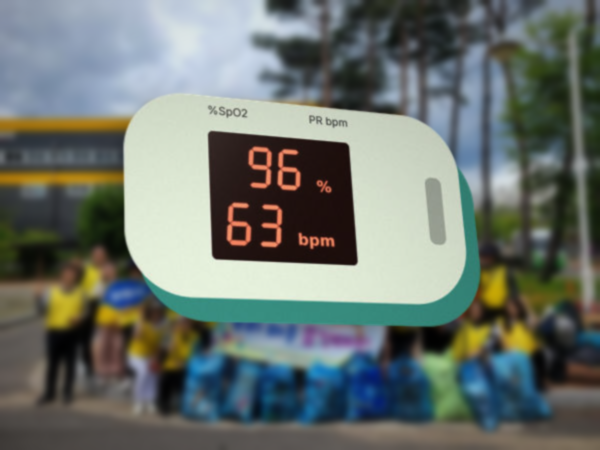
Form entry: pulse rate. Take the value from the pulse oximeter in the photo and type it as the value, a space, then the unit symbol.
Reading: 63 bpm
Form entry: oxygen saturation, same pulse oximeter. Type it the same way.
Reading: 96 %
